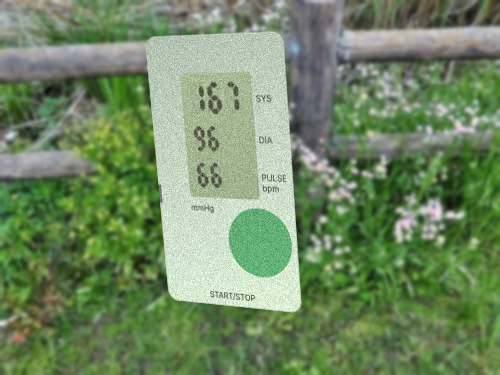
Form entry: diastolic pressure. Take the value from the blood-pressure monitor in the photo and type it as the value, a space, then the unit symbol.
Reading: 96 mmHg
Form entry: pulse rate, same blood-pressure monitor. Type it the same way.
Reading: 66 bpm
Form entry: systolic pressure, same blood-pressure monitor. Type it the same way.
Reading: 167 mmHg
